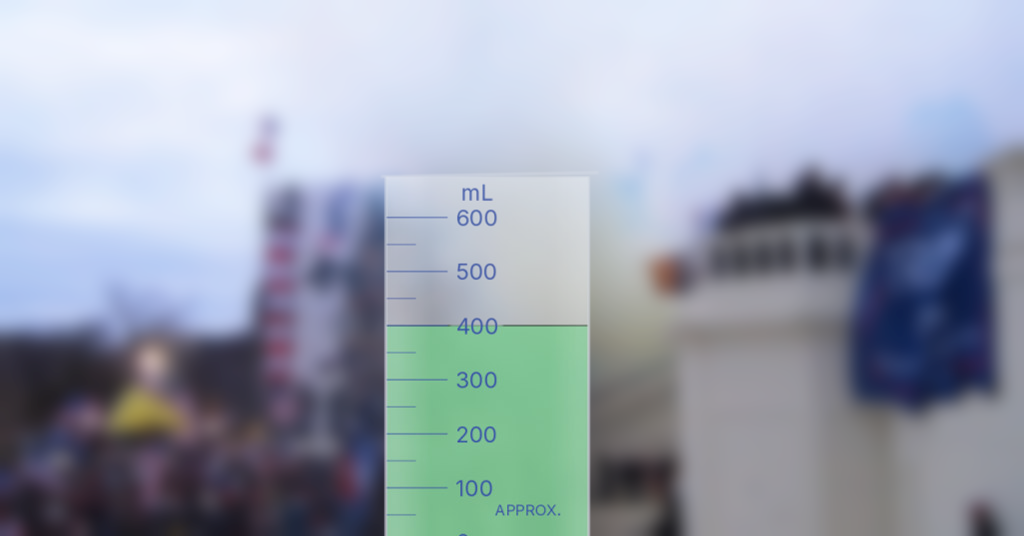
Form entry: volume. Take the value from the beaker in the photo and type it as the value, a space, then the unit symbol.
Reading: 400 mL
